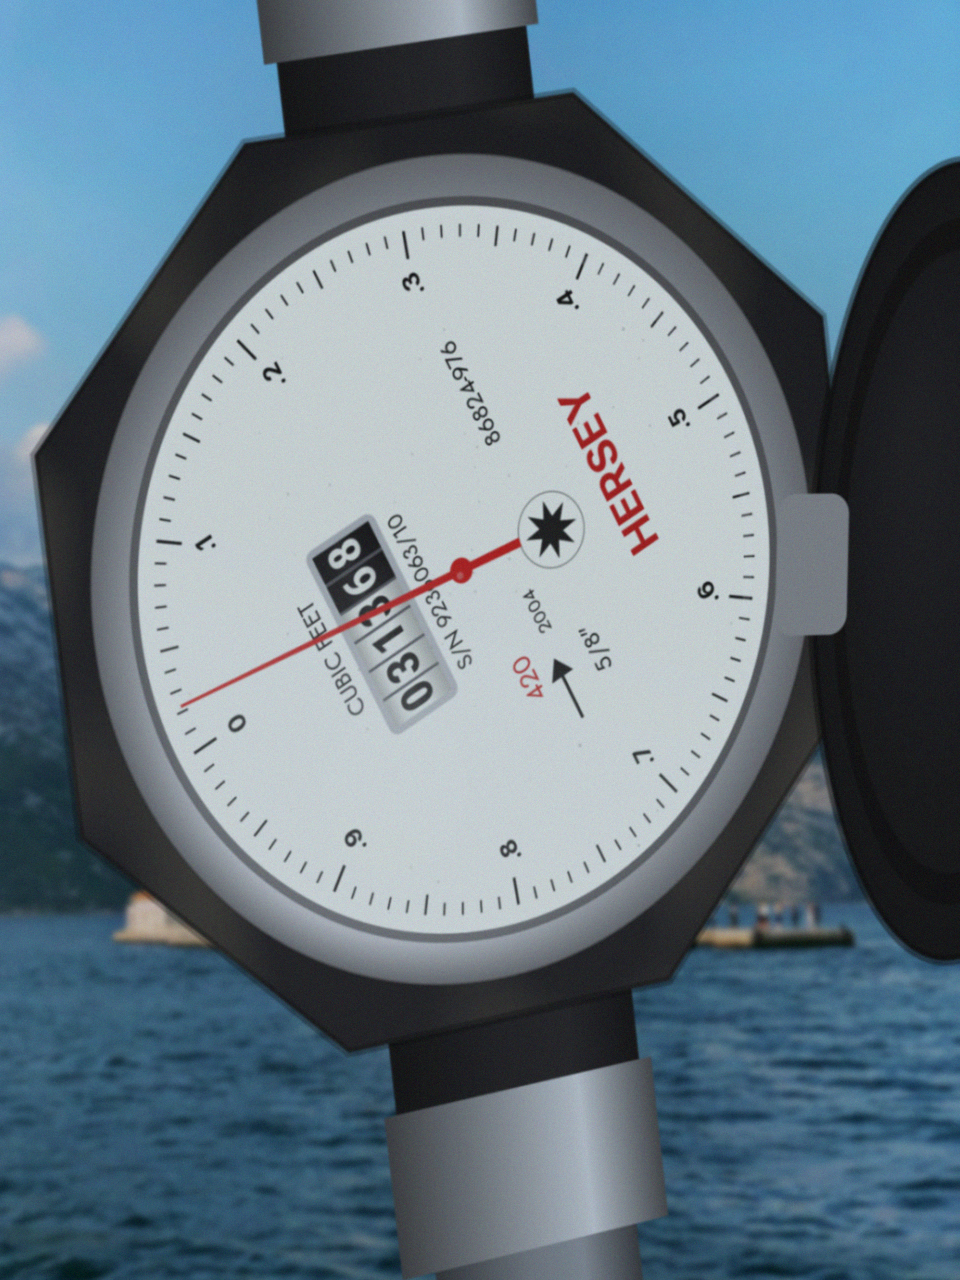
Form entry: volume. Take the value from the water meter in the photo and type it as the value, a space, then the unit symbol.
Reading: 31368.02 ft³
